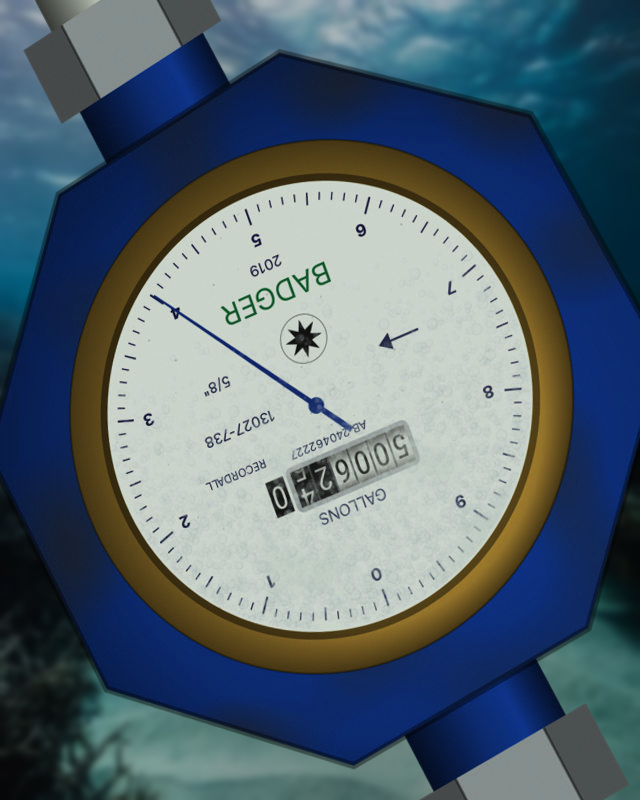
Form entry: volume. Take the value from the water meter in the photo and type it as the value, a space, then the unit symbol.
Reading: 5006244.0 gal
